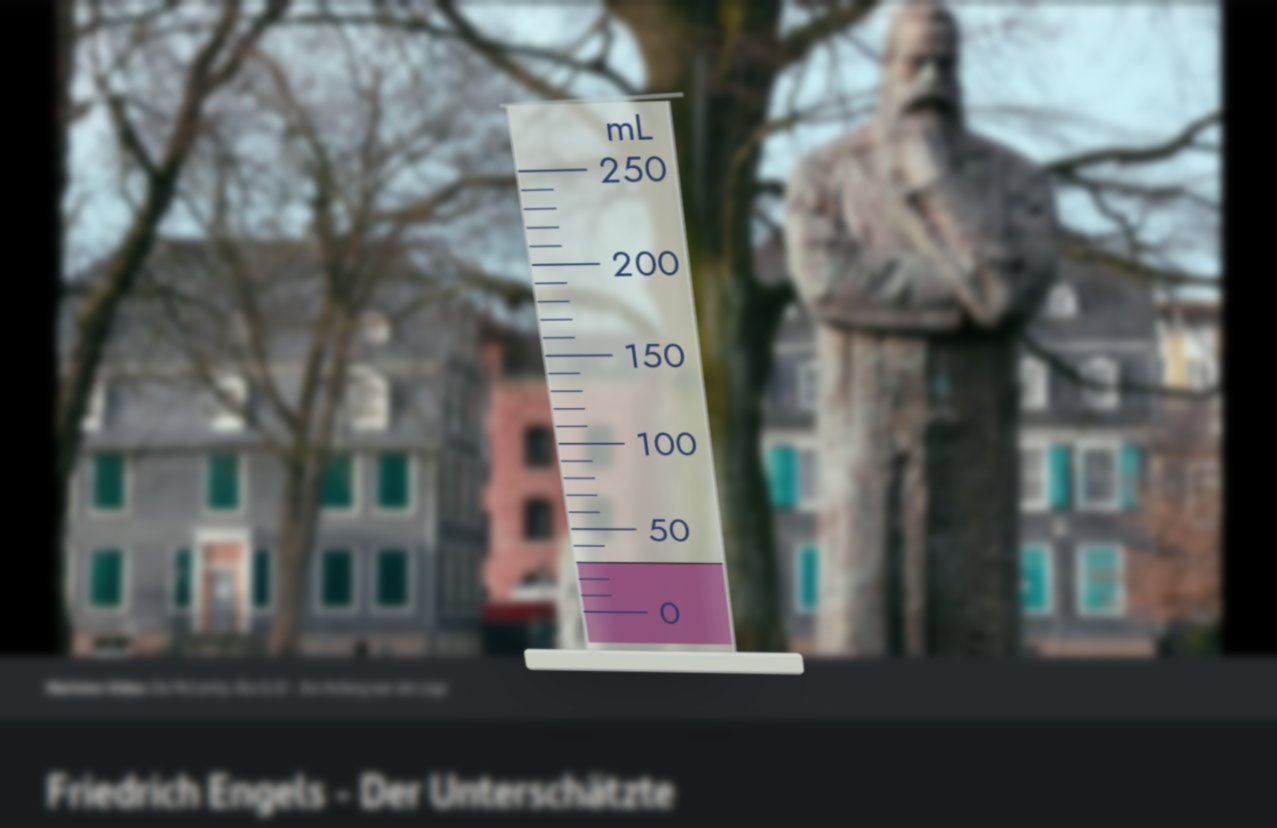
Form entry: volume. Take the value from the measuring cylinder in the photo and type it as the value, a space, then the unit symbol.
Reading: 30 mL
